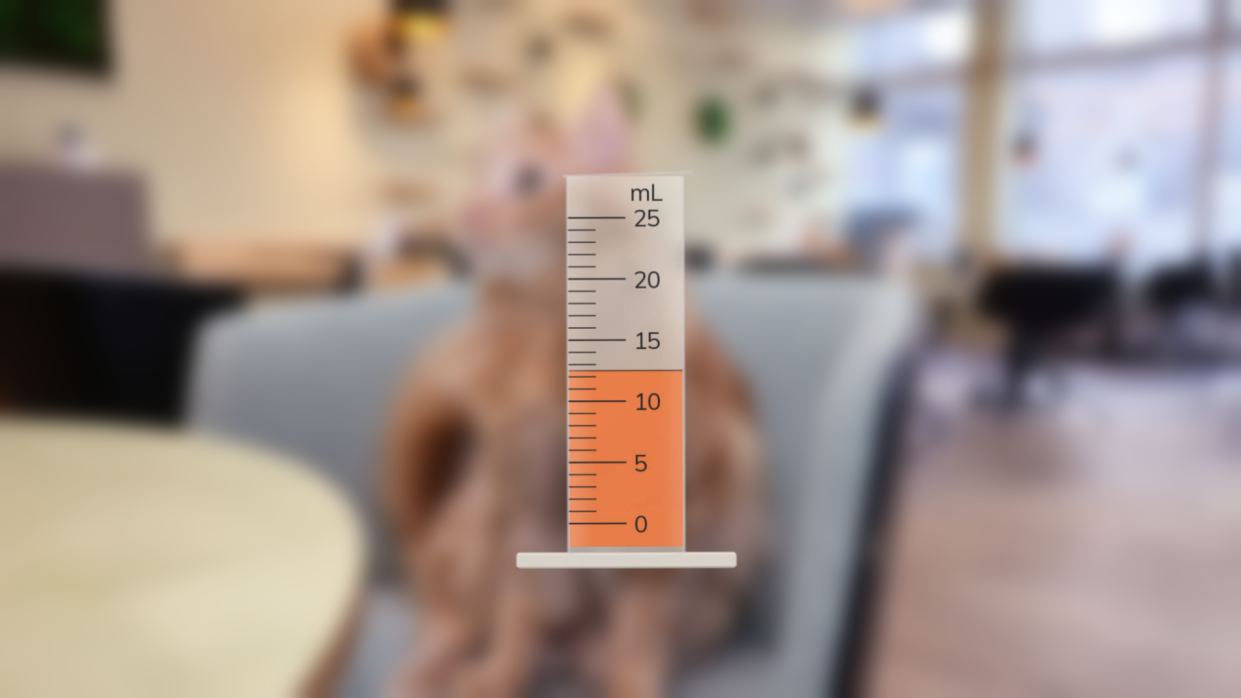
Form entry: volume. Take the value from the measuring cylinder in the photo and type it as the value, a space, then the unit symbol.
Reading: 12.5 mL
